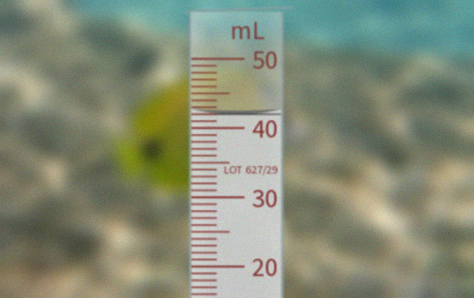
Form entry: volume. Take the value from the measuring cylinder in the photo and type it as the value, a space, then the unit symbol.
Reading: 42 mL
